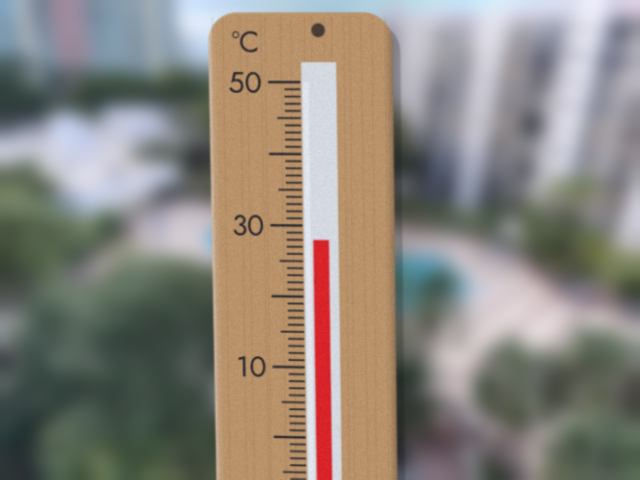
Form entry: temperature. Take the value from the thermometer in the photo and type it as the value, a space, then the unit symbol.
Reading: 28 °C
